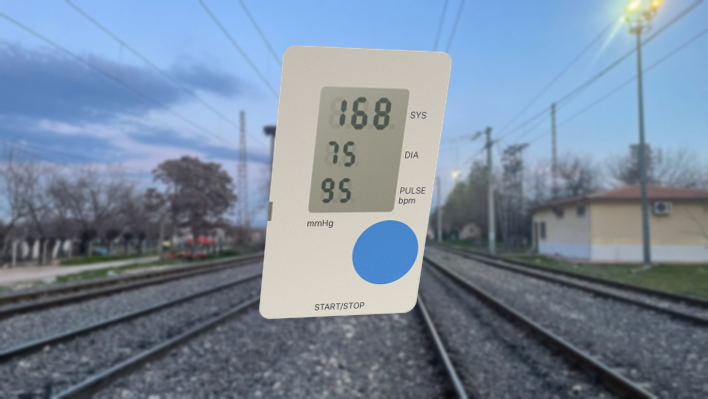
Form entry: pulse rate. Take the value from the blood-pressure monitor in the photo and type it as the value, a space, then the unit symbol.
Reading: 95 bpm
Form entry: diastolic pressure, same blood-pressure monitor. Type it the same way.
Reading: 75 mmHg
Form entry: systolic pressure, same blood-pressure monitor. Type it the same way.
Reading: 168 mmHg
